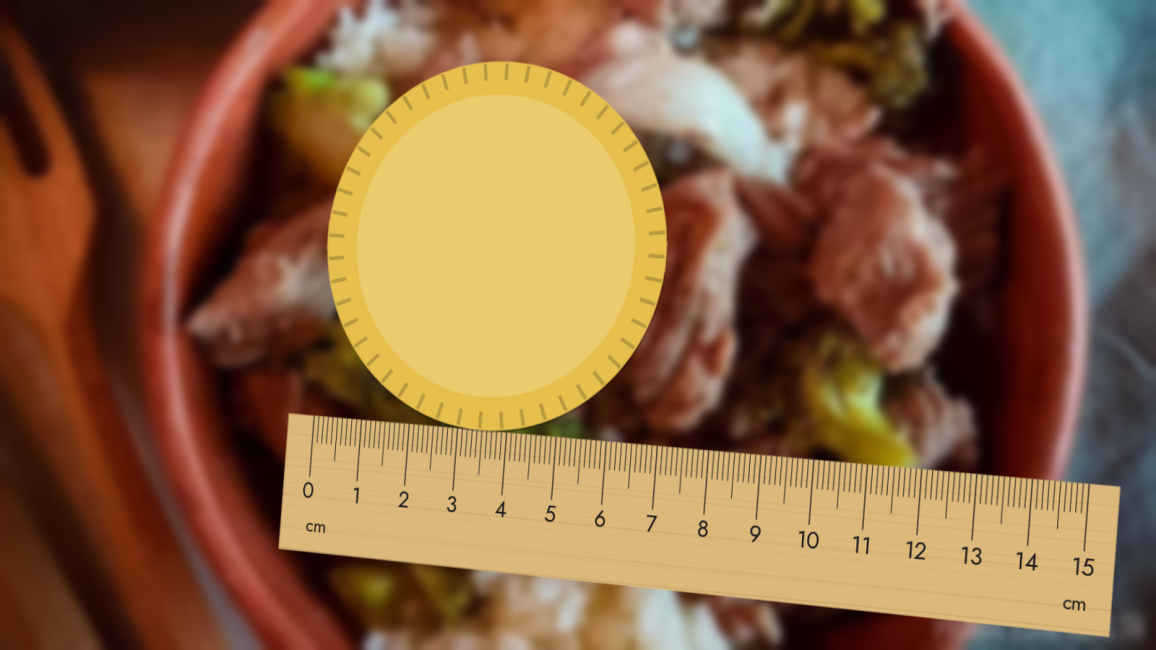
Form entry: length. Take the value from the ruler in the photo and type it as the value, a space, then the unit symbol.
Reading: 6.9 cm
